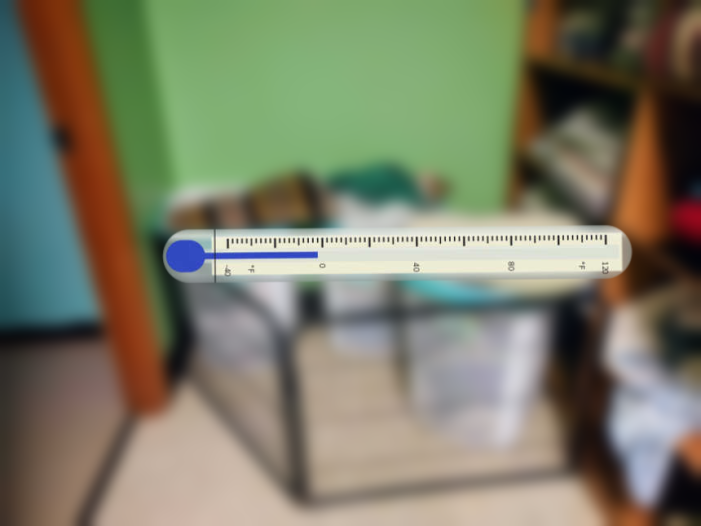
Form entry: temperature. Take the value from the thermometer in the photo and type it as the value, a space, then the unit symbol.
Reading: -2 °F
